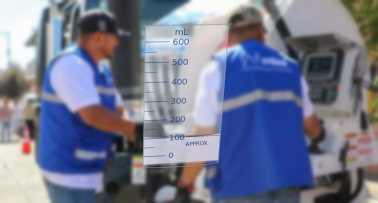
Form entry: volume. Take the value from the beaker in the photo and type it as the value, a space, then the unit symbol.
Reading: 100 mL
